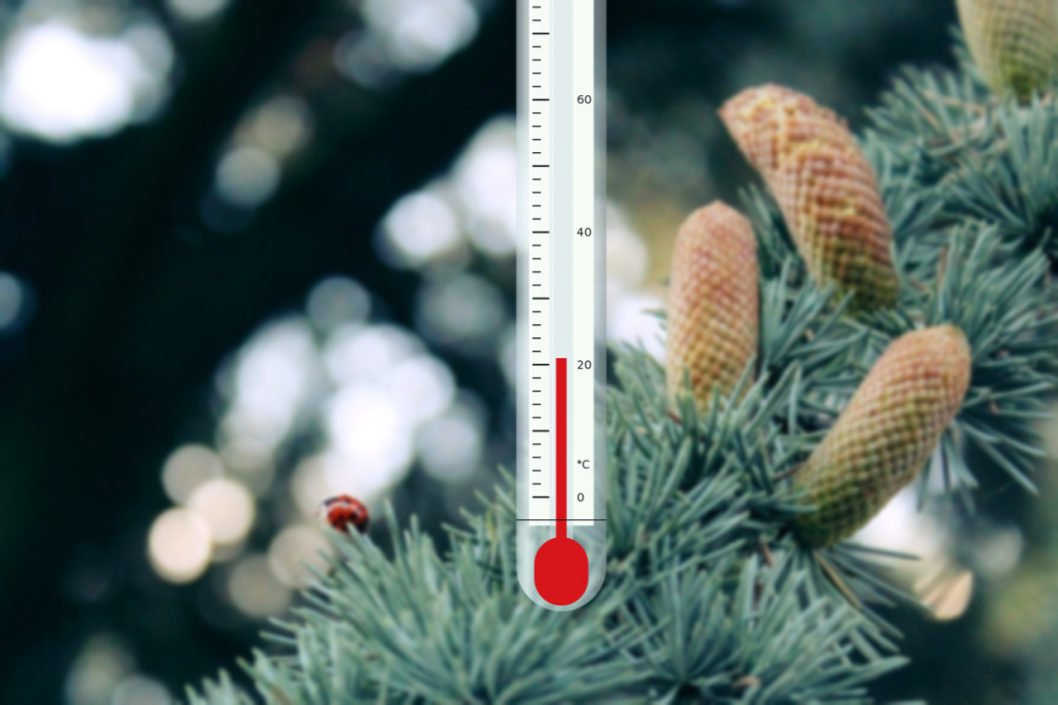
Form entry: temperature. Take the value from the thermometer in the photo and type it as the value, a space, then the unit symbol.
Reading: 21 °C
